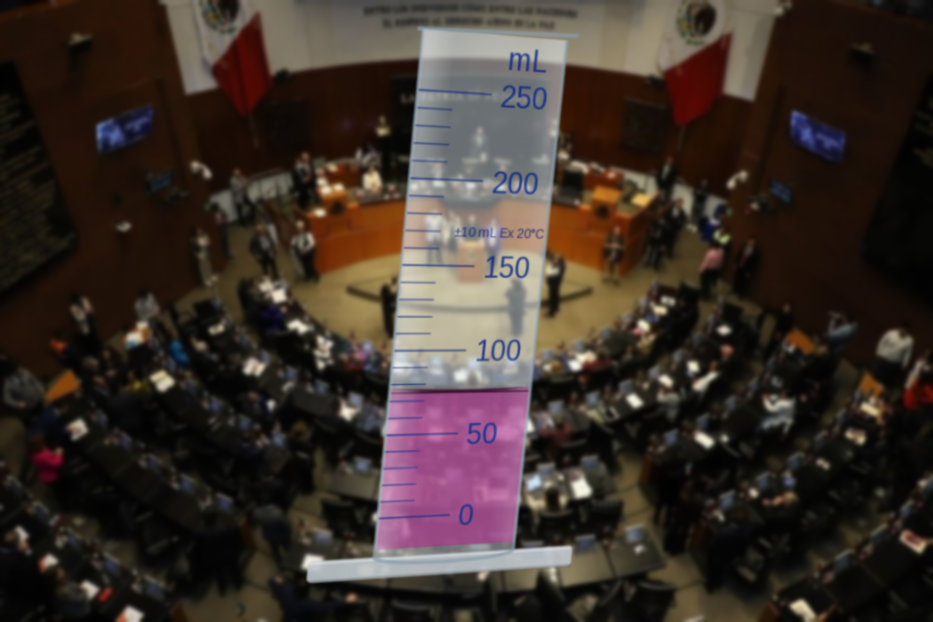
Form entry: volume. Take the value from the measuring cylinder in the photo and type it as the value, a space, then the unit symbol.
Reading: 75 mL
